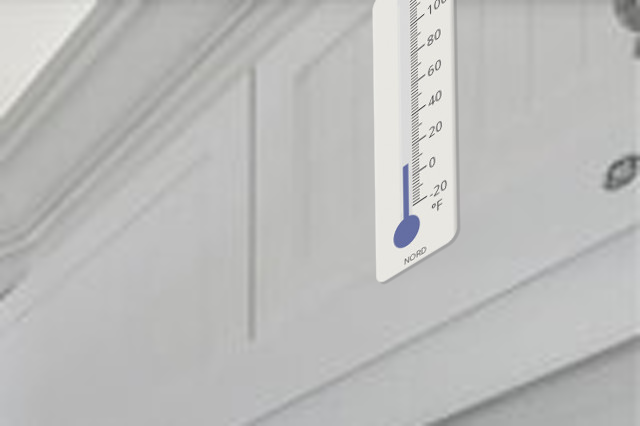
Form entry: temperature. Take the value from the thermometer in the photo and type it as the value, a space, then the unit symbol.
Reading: 10 °F
